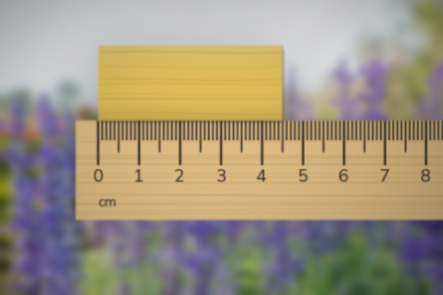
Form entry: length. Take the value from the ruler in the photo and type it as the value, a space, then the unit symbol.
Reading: 4.5 cm
